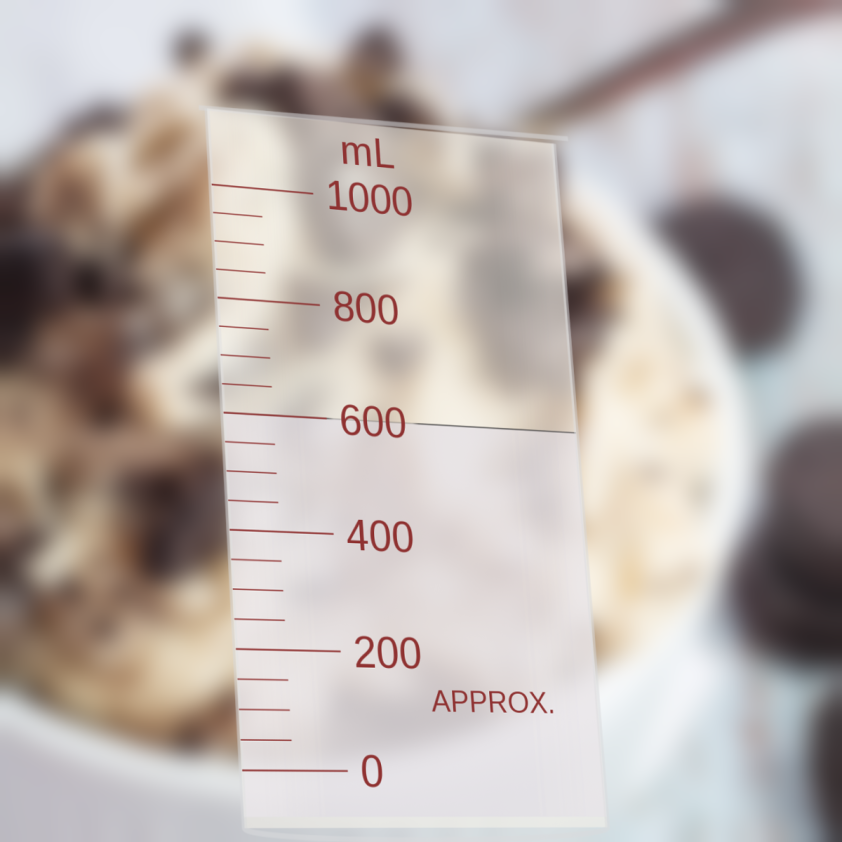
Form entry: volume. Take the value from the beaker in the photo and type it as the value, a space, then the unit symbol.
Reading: 600 mL
